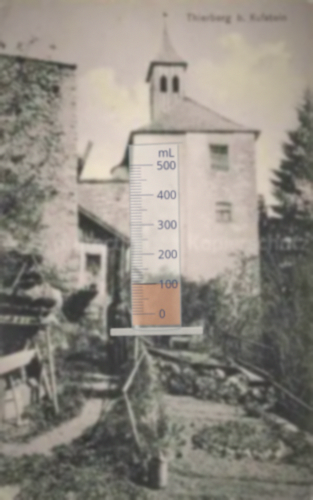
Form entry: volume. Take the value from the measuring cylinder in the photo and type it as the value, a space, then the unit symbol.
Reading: 100 mL
